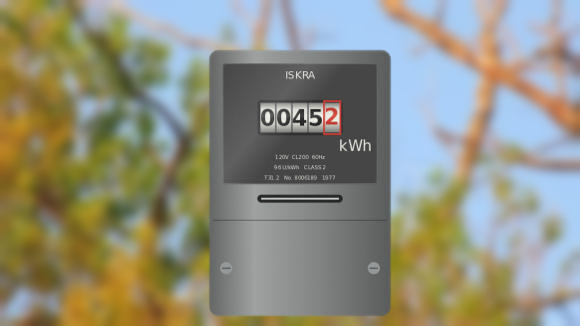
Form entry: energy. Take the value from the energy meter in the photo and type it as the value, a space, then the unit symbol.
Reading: 45.2 kWh
